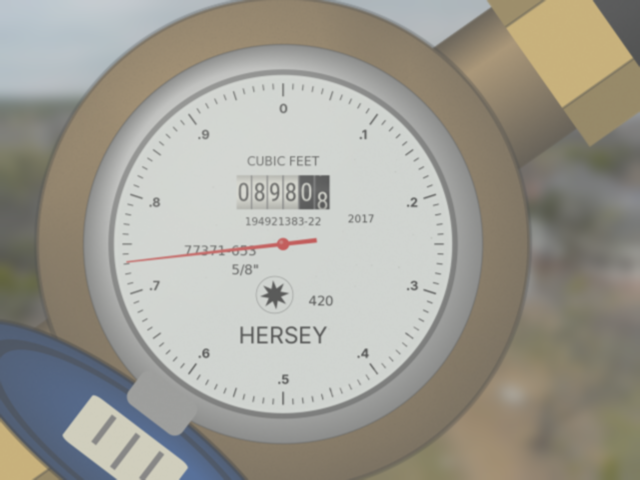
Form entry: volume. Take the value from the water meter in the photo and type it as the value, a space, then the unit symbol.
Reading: 89807.73 ft³
